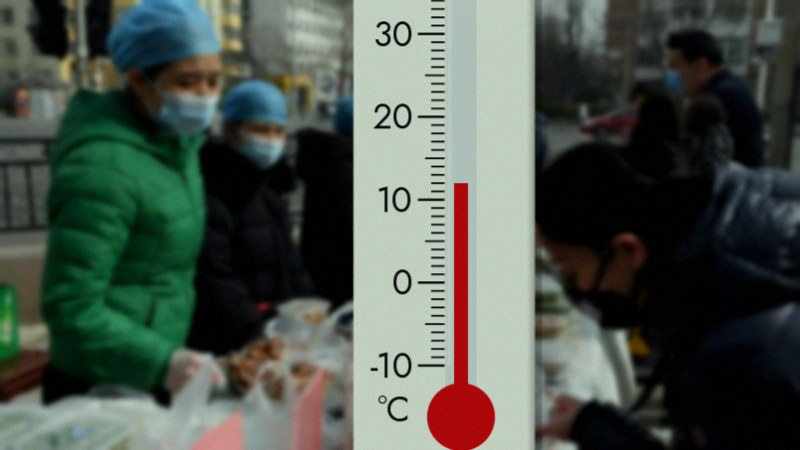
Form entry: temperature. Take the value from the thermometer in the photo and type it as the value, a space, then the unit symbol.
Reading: 12 °C
